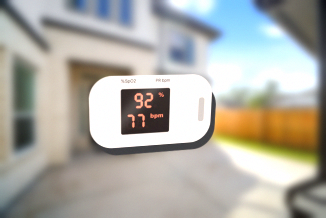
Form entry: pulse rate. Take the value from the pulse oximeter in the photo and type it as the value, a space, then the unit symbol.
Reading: 77 bpm
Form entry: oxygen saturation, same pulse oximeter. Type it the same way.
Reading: 92 %
